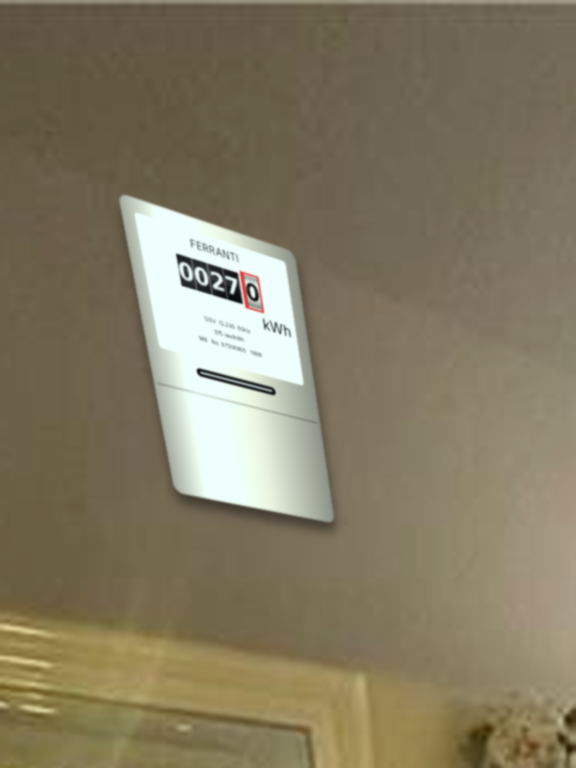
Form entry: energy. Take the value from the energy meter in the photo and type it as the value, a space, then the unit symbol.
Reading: 27.0 kWh
